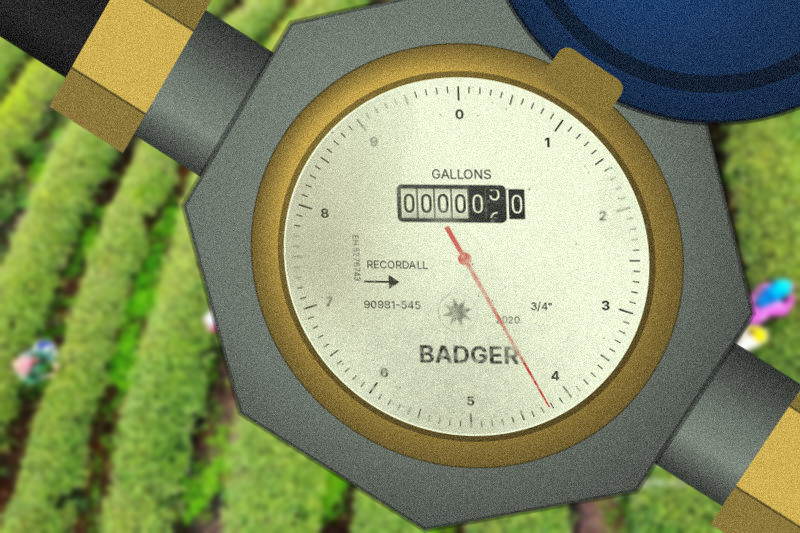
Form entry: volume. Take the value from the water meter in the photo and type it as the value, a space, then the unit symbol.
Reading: 54.2 gal
